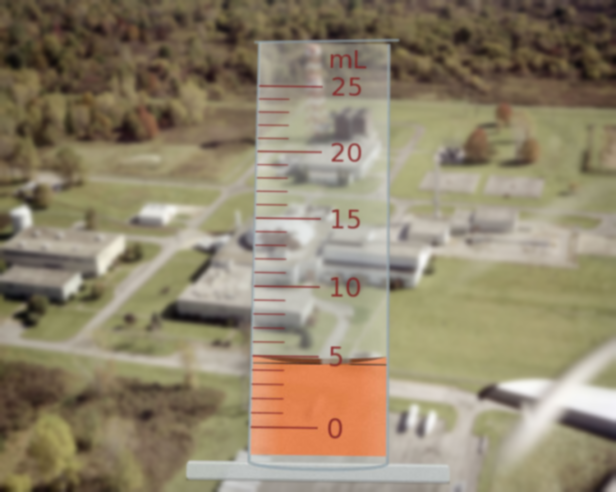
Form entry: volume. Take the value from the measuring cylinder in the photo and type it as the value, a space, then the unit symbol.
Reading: 4.5 mL
